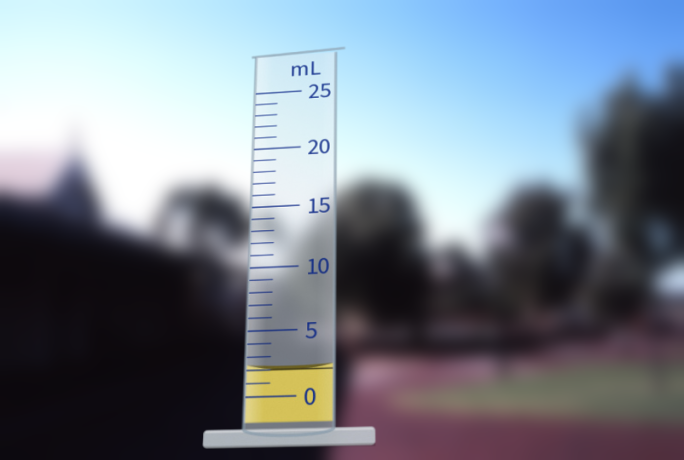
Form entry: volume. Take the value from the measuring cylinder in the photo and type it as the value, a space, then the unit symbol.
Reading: 2 mL
